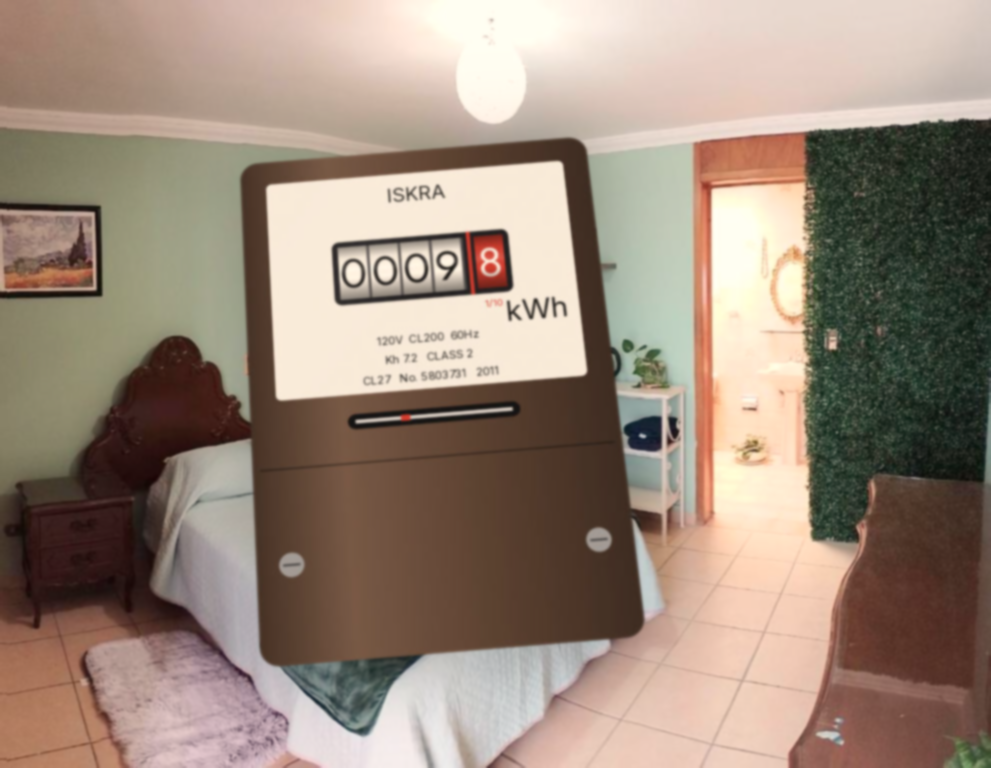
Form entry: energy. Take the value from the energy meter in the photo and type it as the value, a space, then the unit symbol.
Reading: 9.8 kWh
